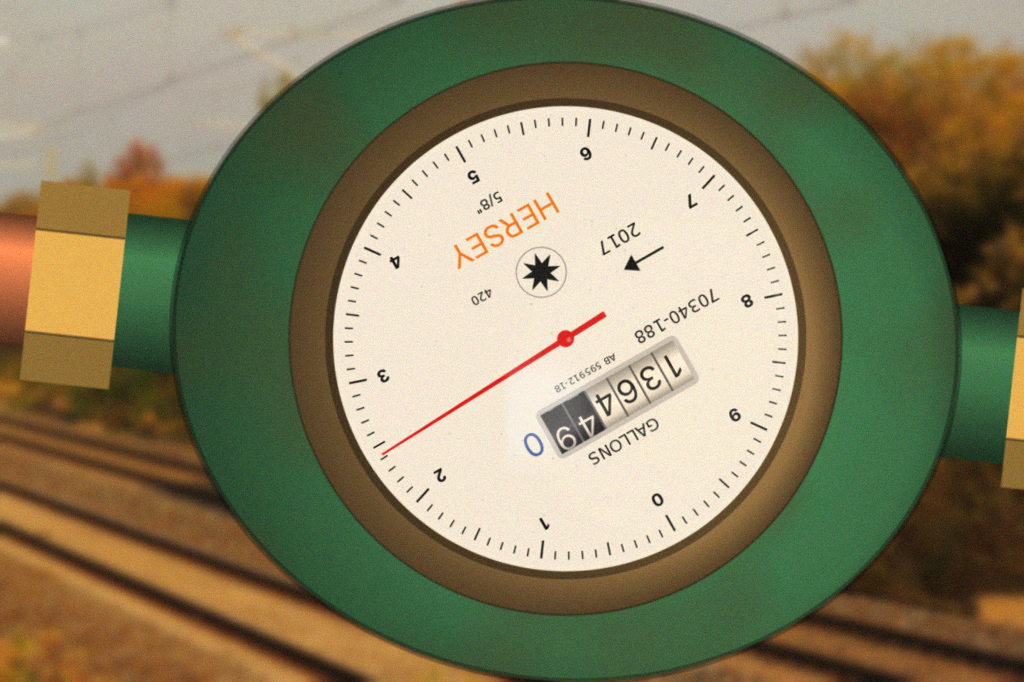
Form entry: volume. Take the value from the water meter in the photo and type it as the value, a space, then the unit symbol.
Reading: 1364492.4 gal
